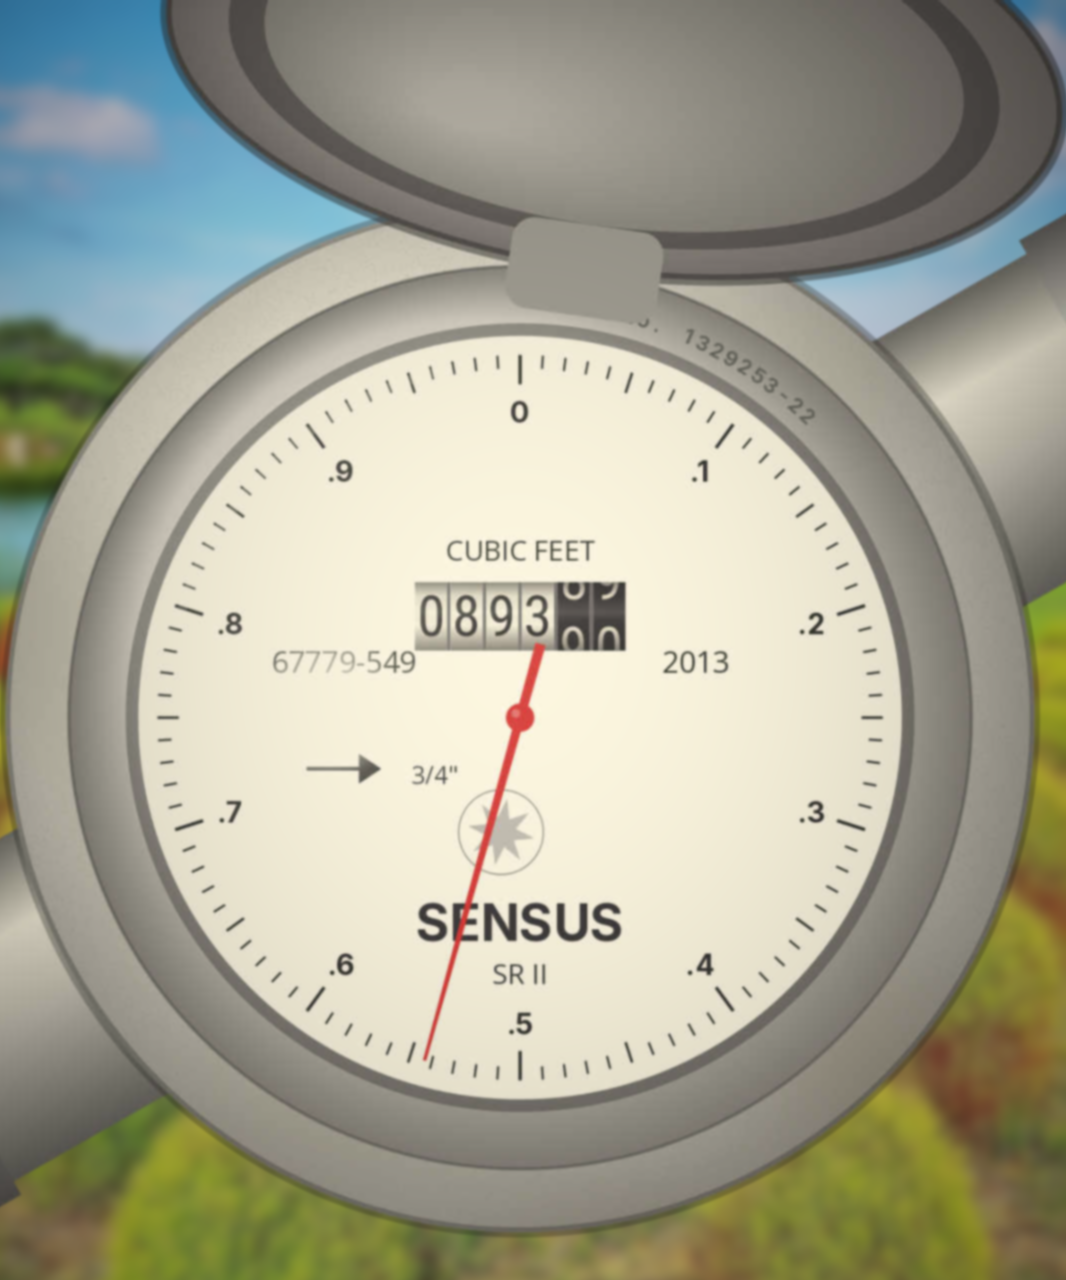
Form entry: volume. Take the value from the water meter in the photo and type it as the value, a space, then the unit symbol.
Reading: 89389.54 ft³
